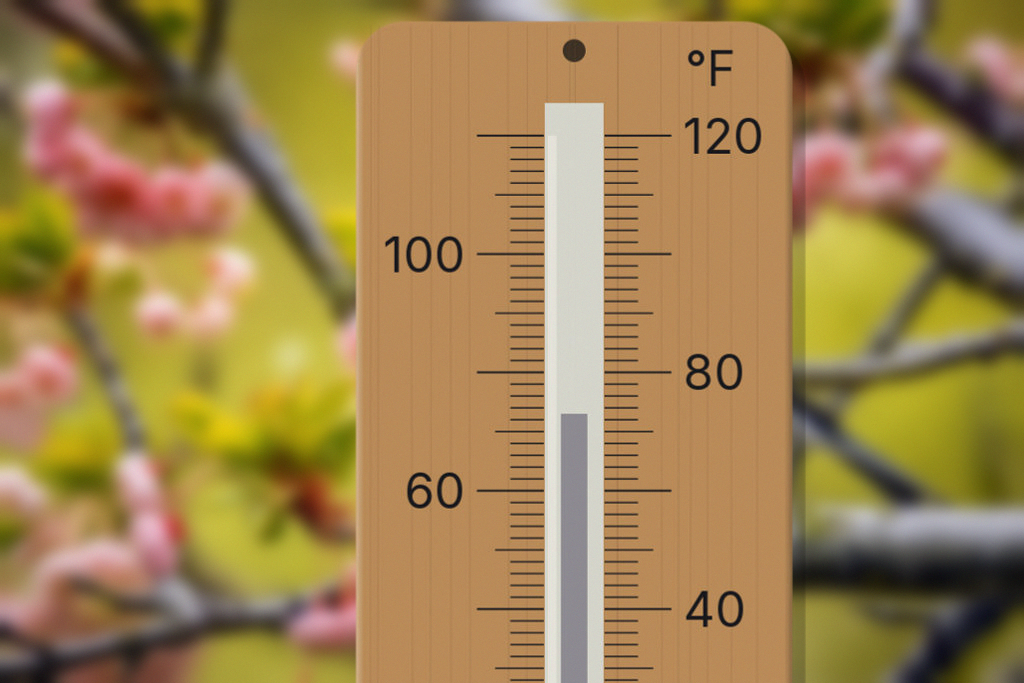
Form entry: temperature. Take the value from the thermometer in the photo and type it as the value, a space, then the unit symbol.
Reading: 73 °F
